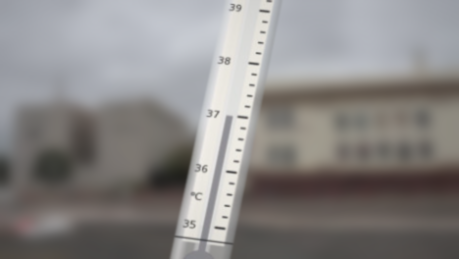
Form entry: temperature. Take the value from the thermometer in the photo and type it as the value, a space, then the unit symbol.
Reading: 37 °C
